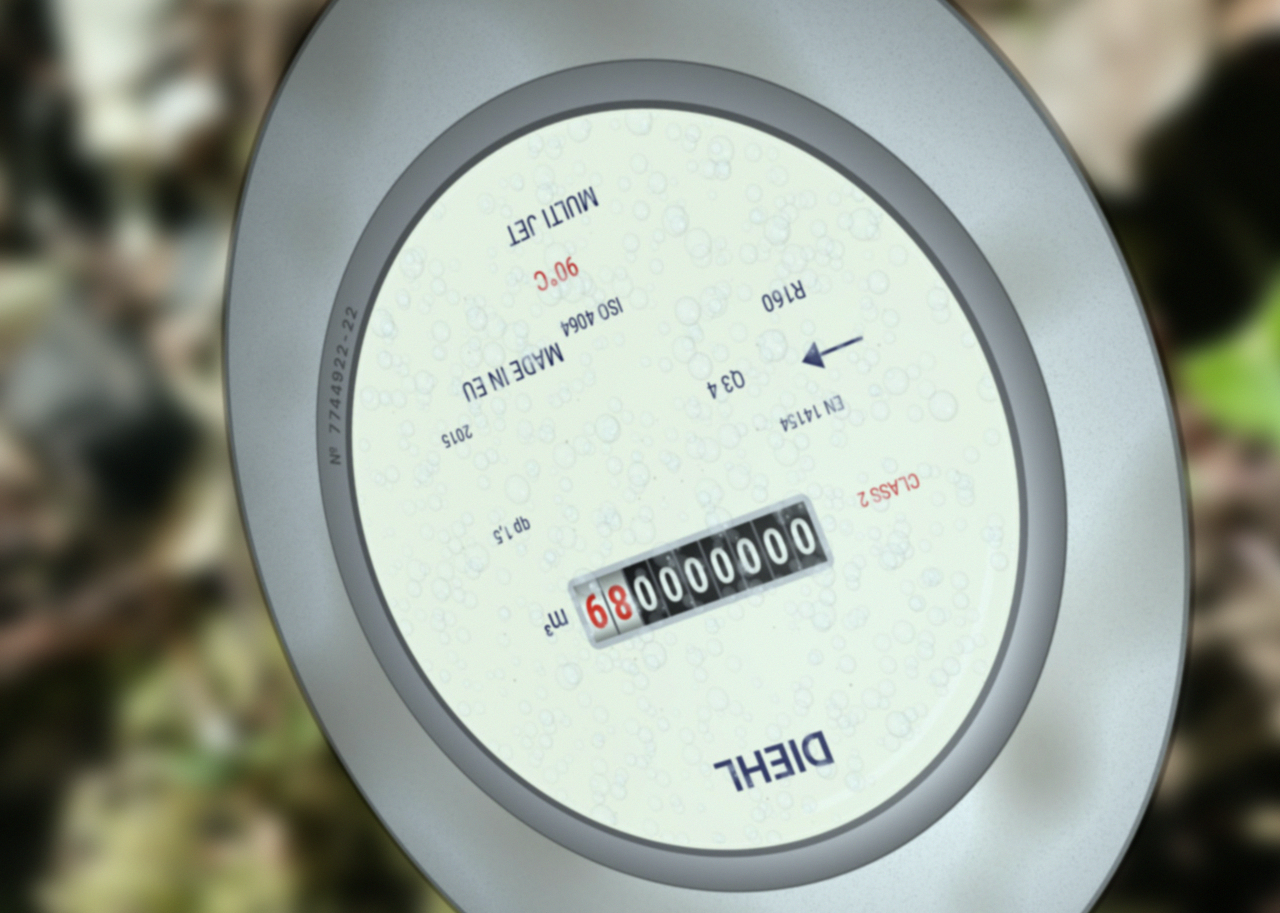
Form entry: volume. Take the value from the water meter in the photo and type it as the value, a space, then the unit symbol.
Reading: 0.89 m³
